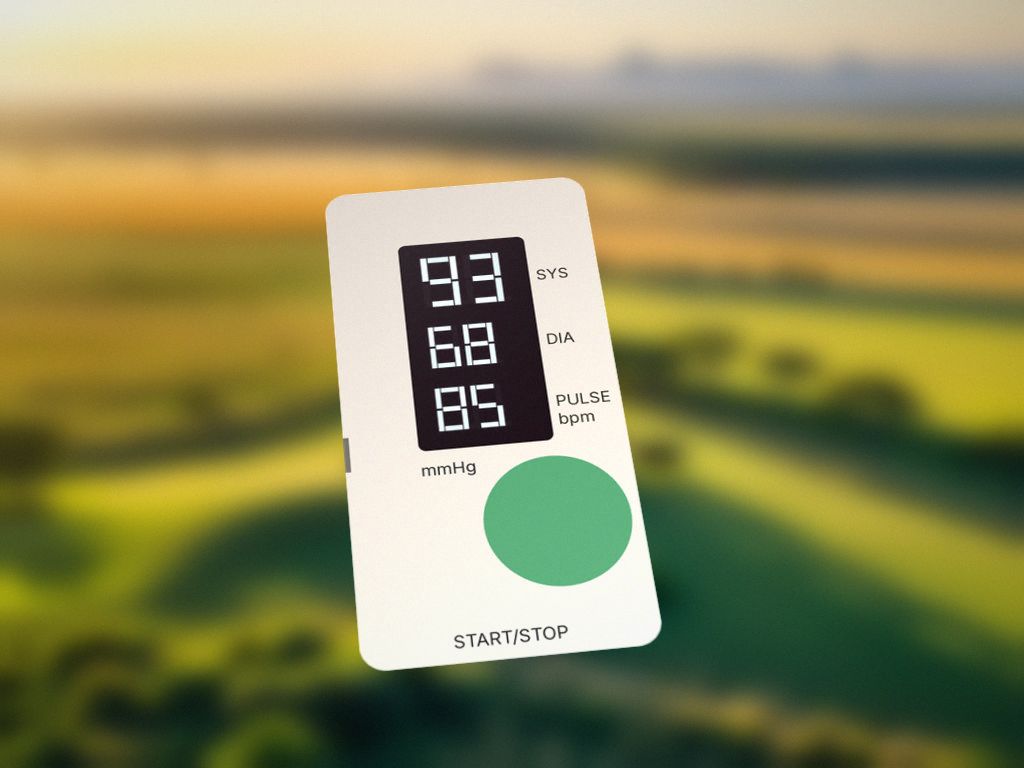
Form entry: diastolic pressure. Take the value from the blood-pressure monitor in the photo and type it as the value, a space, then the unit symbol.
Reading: 68 mmHg
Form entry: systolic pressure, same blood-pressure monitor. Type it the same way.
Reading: 93 mmHg
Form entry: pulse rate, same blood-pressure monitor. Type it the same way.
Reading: 85 bpm
